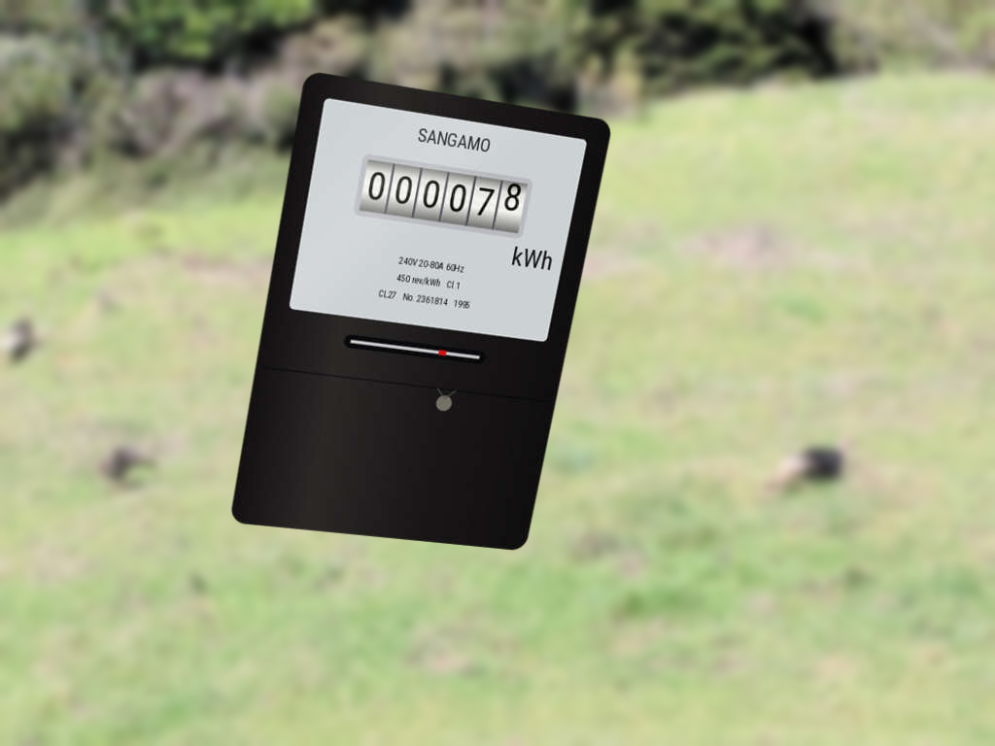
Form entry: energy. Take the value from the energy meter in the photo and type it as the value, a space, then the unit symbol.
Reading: 78 kWh
